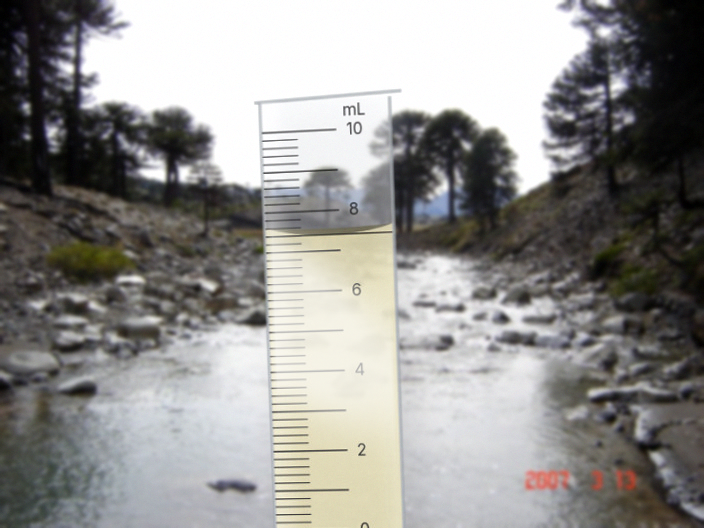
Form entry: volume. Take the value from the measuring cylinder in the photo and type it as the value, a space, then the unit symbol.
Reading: 7.4 mL
